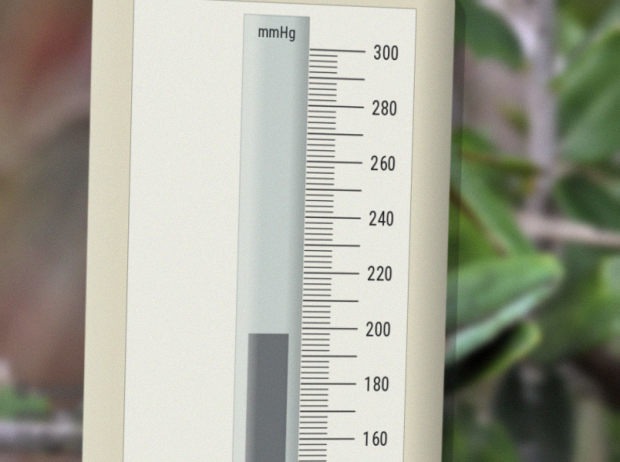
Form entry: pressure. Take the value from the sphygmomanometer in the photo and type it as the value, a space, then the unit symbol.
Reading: 198 mmHg
